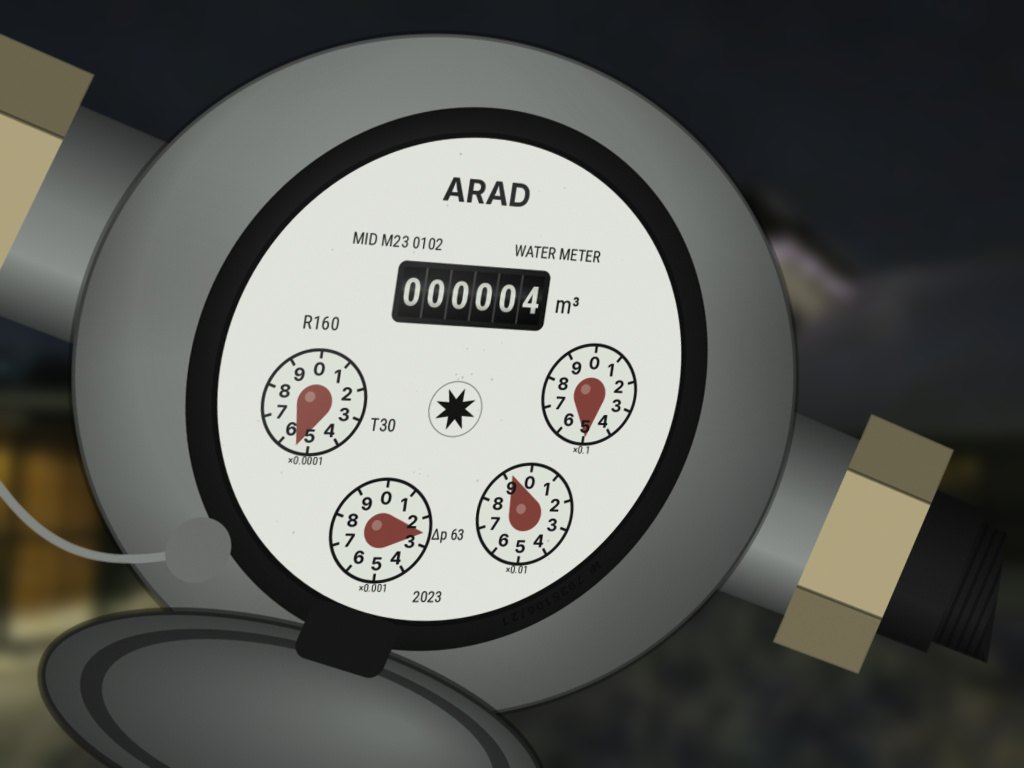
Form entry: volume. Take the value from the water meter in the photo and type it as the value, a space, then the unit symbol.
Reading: 4.4925 m³
